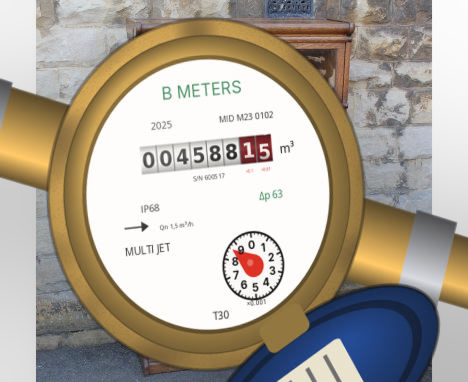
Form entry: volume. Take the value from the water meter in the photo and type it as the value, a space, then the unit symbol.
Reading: 4588.148 m³
